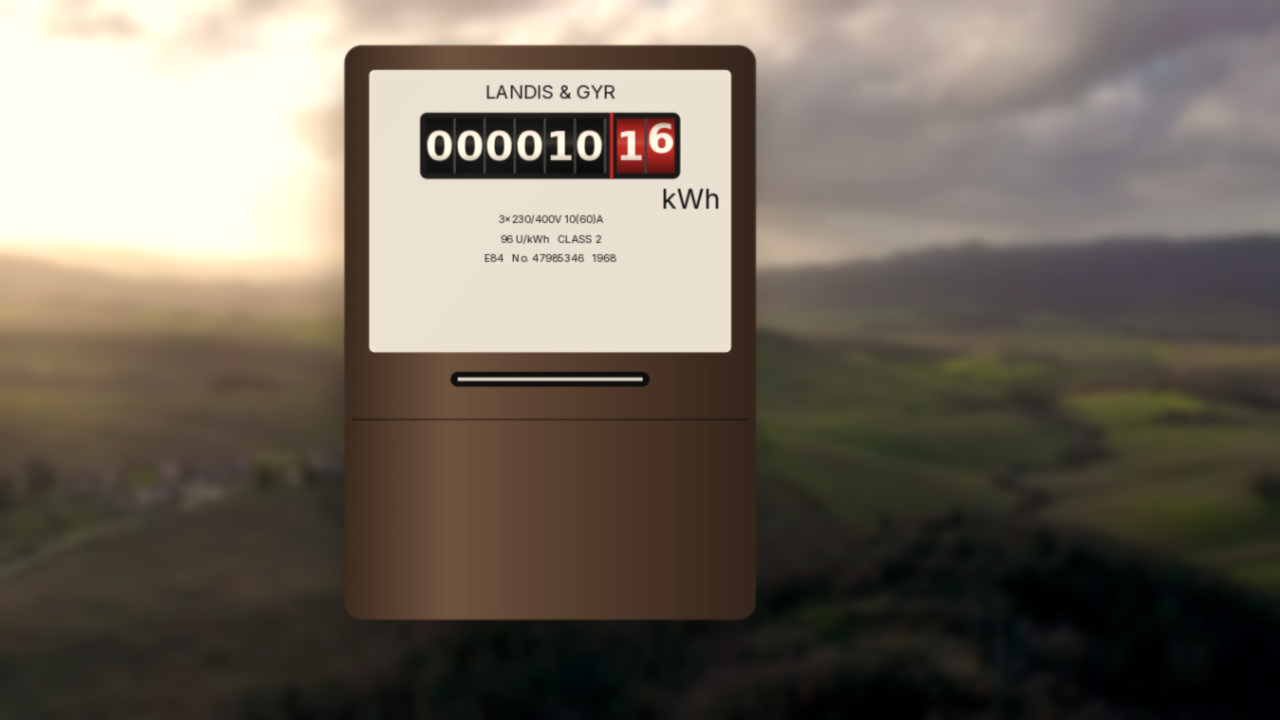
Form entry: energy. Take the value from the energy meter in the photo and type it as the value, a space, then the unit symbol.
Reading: 10.16 kWh
